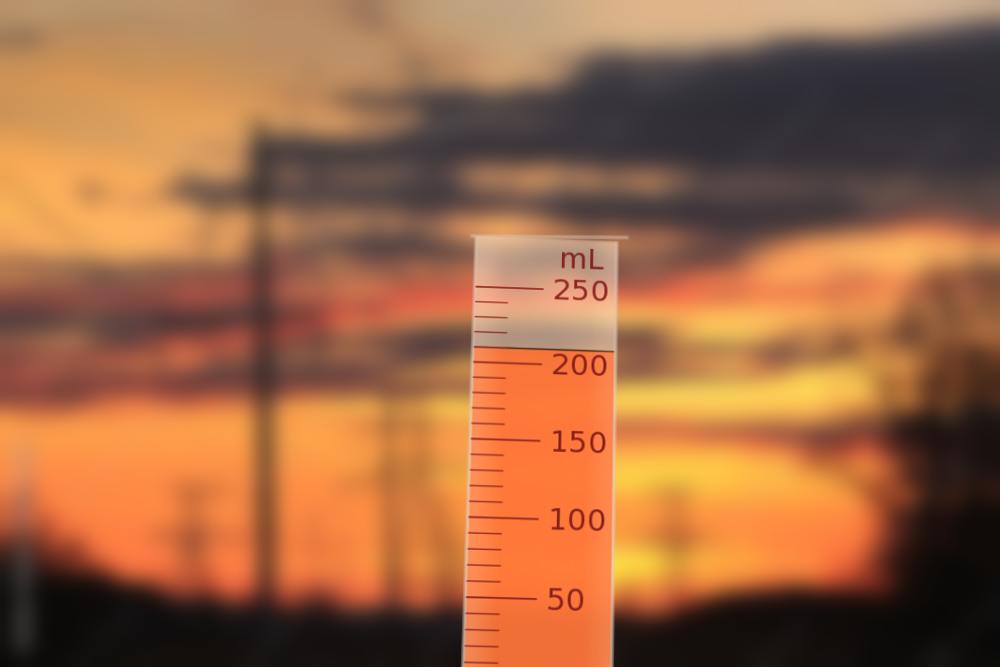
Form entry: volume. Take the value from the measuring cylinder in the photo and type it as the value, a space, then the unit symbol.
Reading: 210 mL
